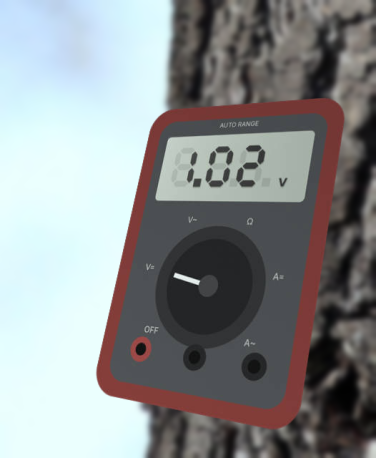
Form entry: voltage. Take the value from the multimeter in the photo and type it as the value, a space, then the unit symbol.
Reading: 1.02 V
